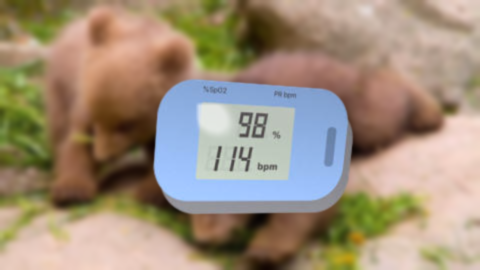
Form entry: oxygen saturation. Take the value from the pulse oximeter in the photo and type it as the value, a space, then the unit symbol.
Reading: 98 %
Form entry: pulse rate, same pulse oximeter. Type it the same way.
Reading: 114 bpm
